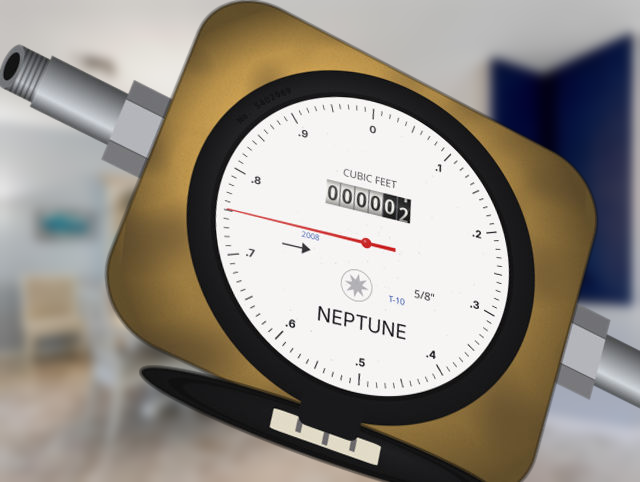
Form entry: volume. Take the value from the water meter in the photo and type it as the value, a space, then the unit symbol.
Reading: 1.75 ft³
